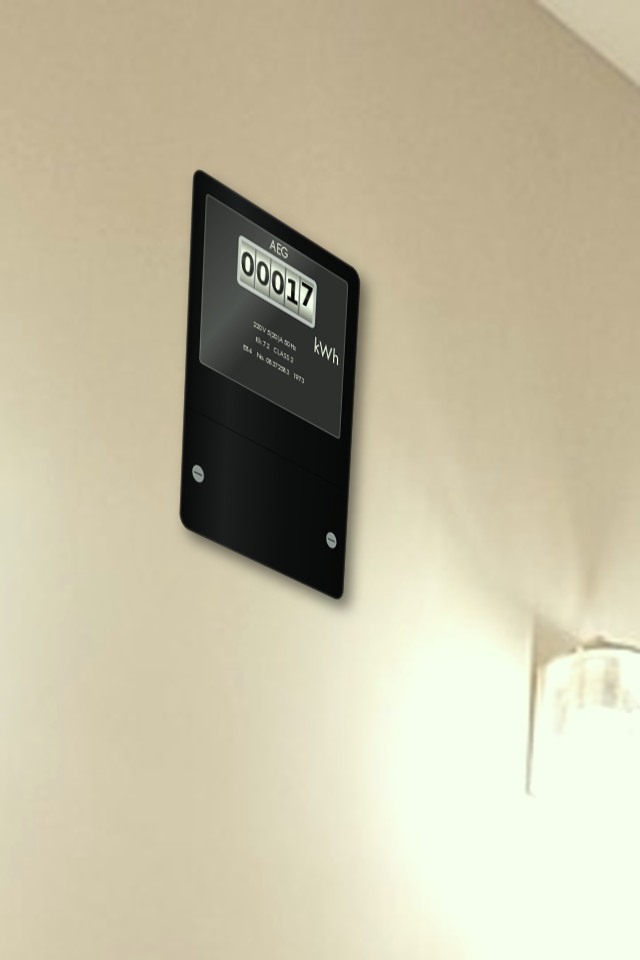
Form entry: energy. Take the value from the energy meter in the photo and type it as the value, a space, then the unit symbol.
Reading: 17 kWh
